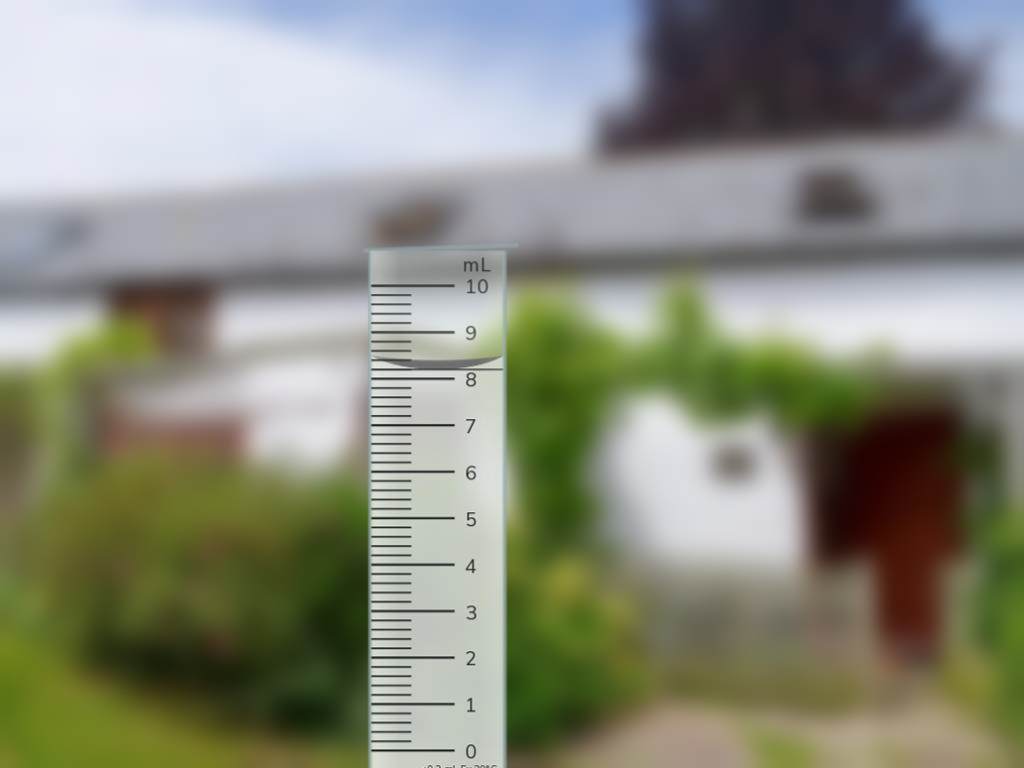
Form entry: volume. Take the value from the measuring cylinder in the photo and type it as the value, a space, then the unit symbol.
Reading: 8.2 mL
